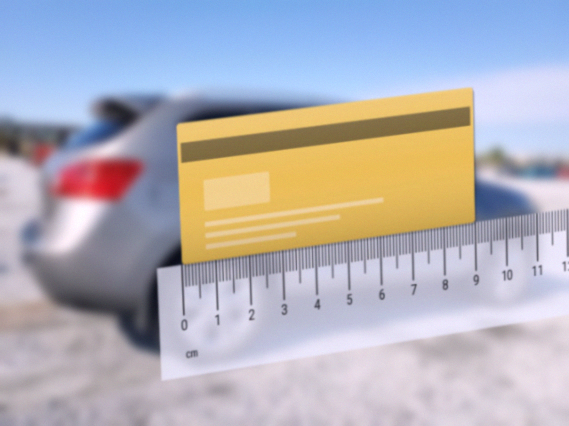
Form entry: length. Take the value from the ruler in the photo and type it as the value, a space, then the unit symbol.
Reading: 9 cm
